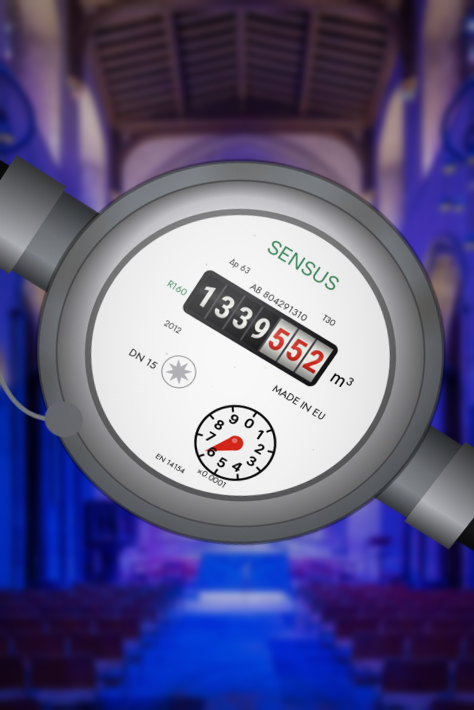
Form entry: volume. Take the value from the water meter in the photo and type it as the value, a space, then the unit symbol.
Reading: 1339.5526 m³
